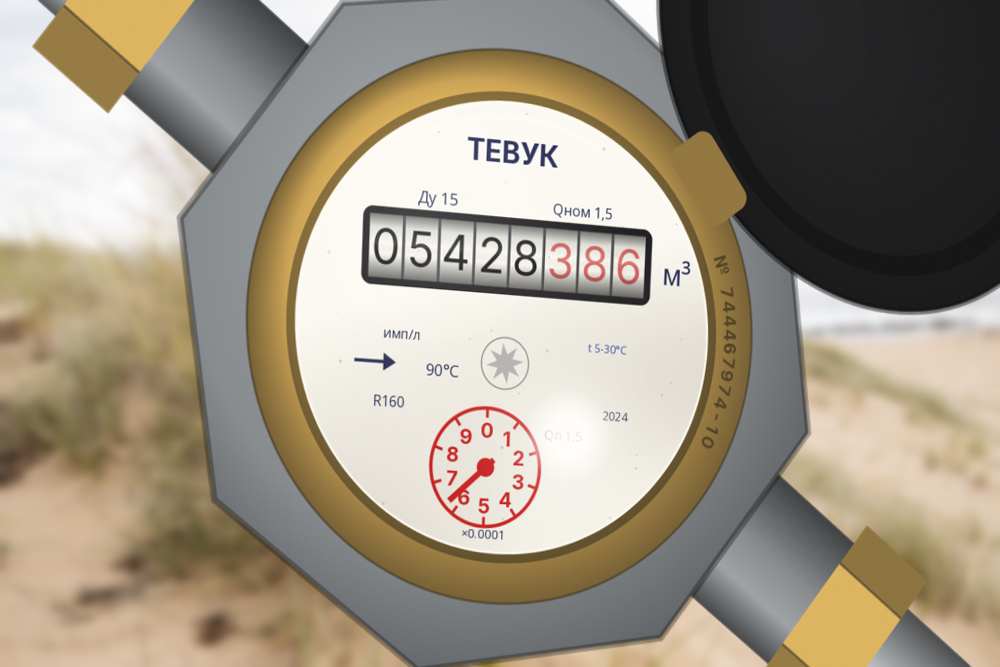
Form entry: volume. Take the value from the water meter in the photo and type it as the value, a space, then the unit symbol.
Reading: 5428.3866 m³
